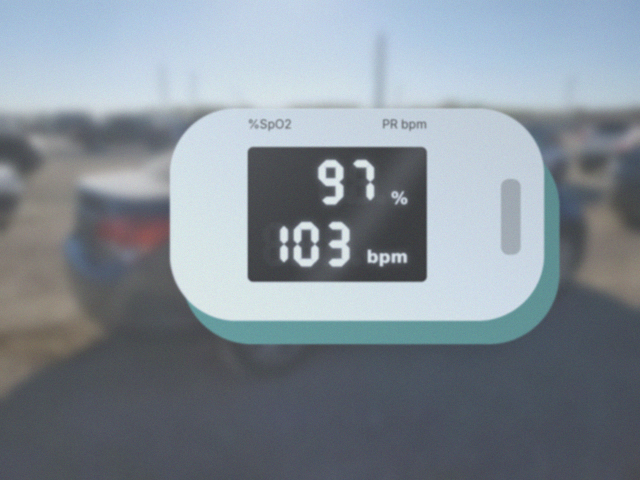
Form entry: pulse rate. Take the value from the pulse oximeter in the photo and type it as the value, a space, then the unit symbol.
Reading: 103 bpm
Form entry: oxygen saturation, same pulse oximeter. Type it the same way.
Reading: 97 %
